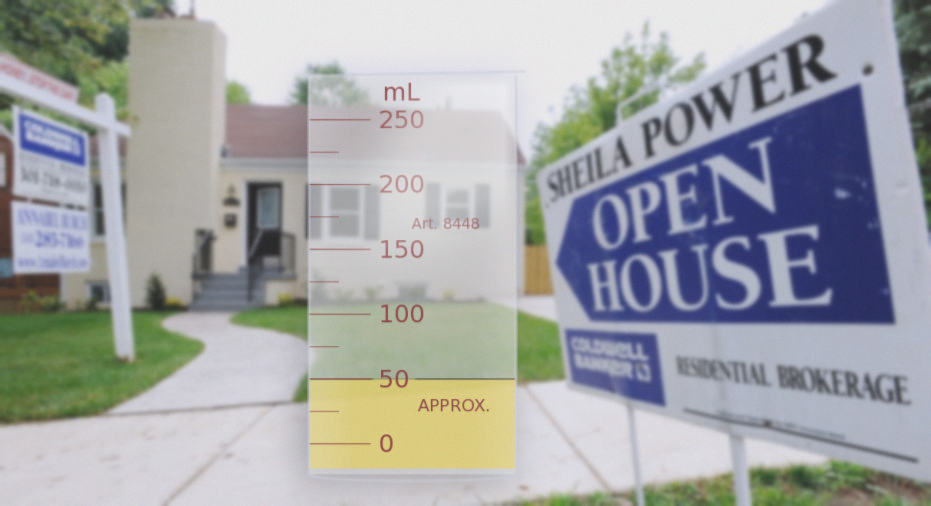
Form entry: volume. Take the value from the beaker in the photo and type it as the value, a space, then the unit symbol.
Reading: 50 mL
